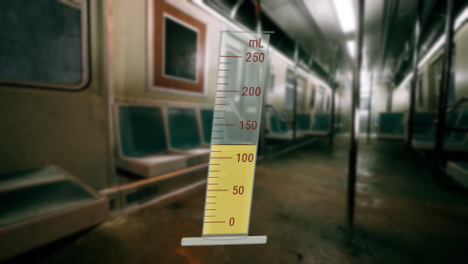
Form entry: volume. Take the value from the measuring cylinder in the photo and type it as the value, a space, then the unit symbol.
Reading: 120 mL
